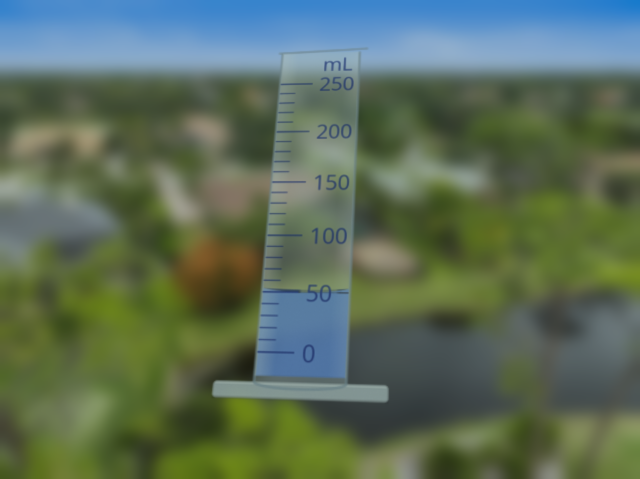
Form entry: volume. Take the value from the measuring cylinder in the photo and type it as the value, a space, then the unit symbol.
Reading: 50 mL
